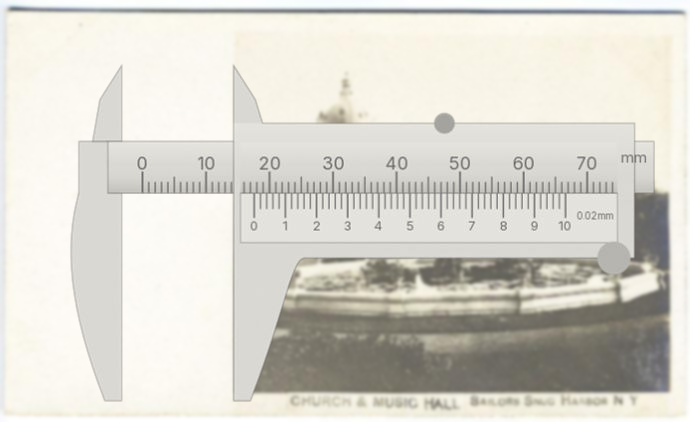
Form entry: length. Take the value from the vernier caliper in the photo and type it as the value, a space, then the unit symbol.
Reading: 17.6 mm
